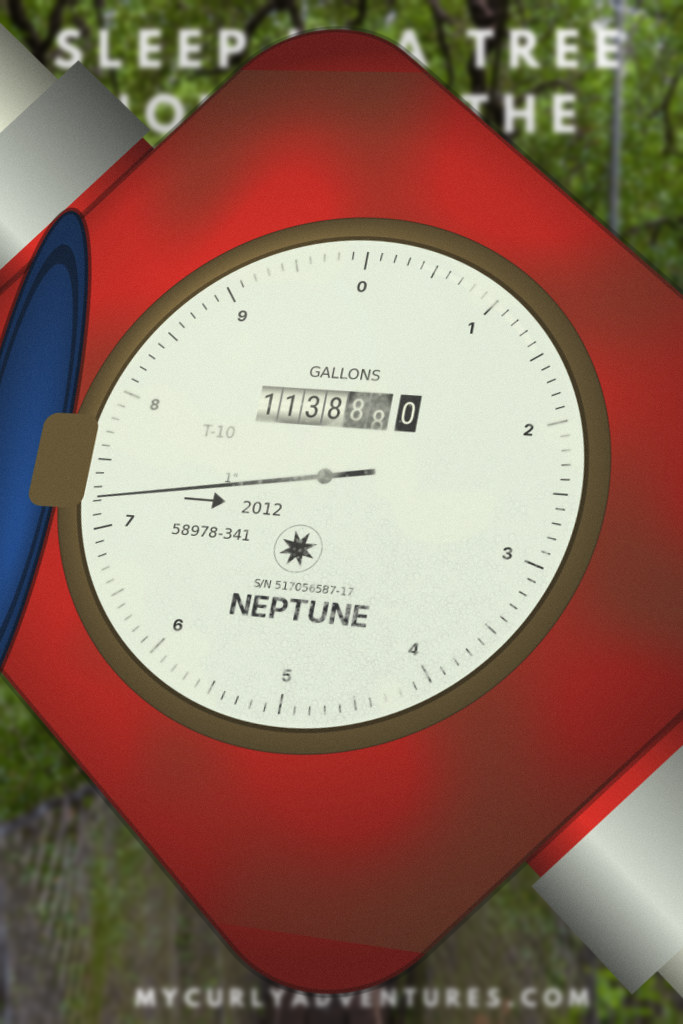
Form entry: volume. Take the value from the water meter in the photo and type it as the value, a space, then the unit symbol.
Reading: 1138877.2 gal
